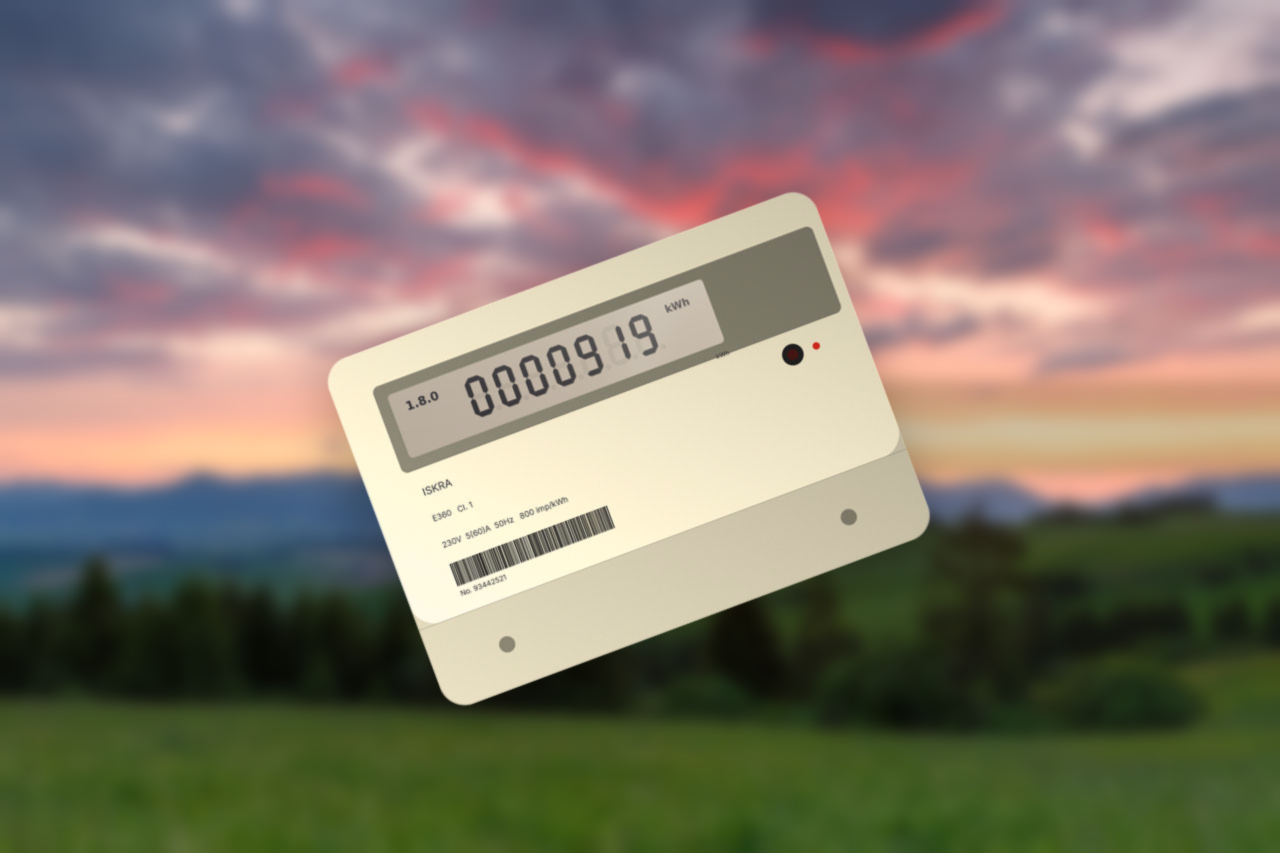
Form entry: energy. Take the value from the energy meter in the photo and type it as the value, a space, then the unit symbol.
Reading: 919 kWh
